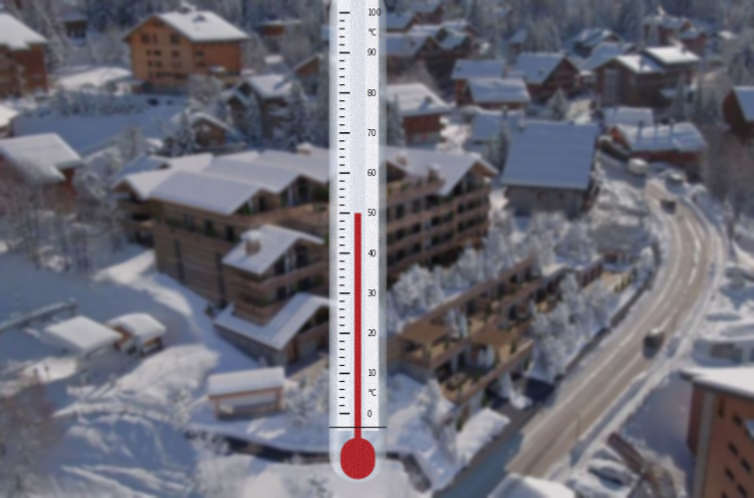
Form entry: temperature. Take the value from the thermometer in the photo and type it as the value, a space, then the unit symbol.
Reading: 50 °C
